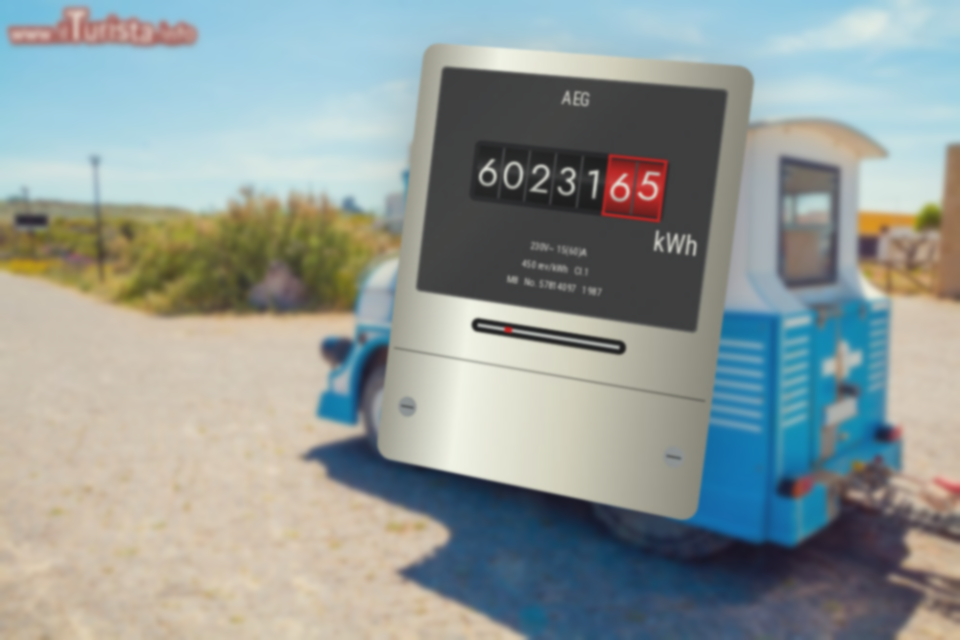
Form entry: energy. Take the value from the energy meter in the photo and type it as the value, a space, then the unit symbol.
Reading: 60231.65 kWh
